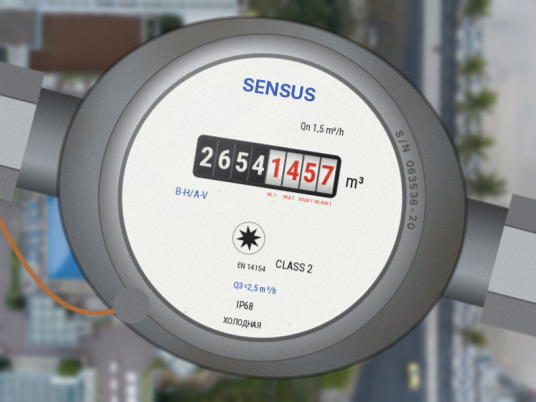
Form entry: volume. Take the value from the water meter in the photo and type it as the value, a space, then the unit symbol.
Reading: 2654.1457 m³
